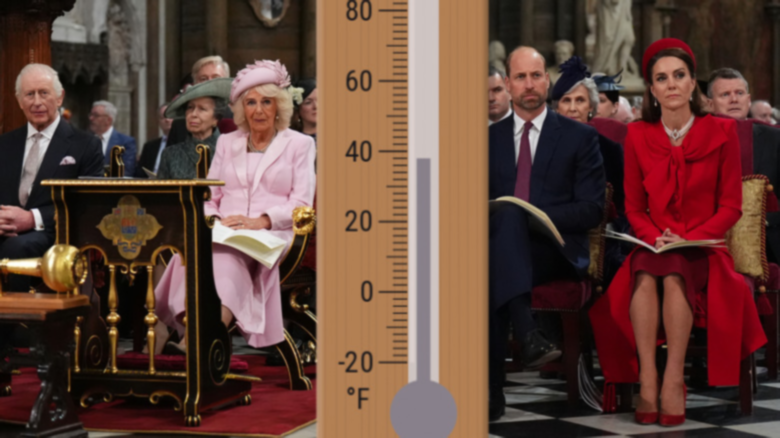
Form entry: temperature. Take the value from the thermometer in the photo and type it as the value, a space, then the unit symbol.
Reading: 38 °F
